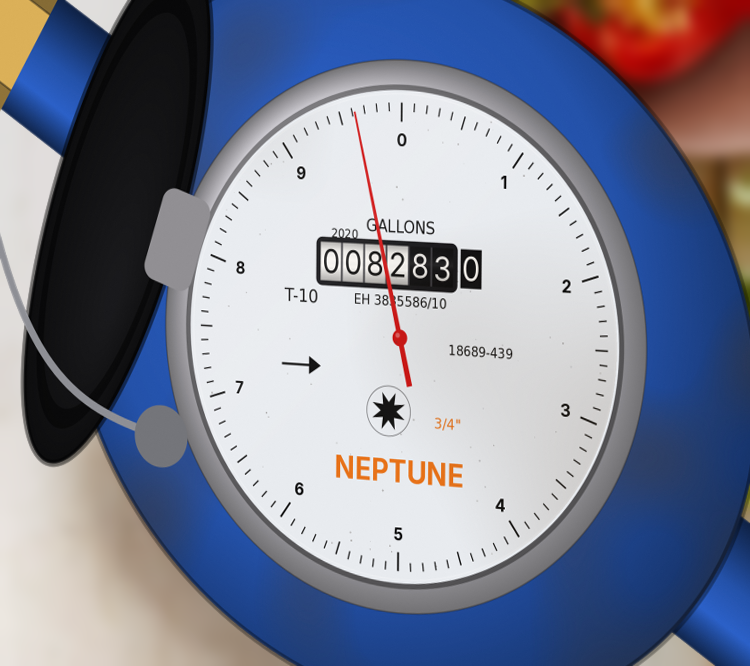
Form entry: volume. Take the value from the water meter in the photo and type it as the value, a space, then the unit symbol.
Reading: 82829.6 gal
